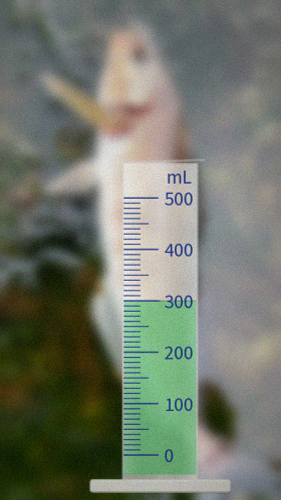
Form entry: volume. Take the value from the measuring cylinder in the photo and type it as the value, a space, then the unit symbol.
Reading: 300 mL
